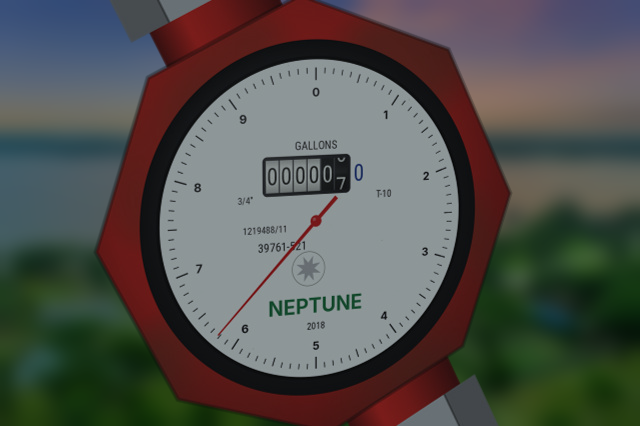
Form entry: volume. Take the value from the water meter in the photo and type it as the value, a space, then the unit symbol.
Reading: 66.2 gal
